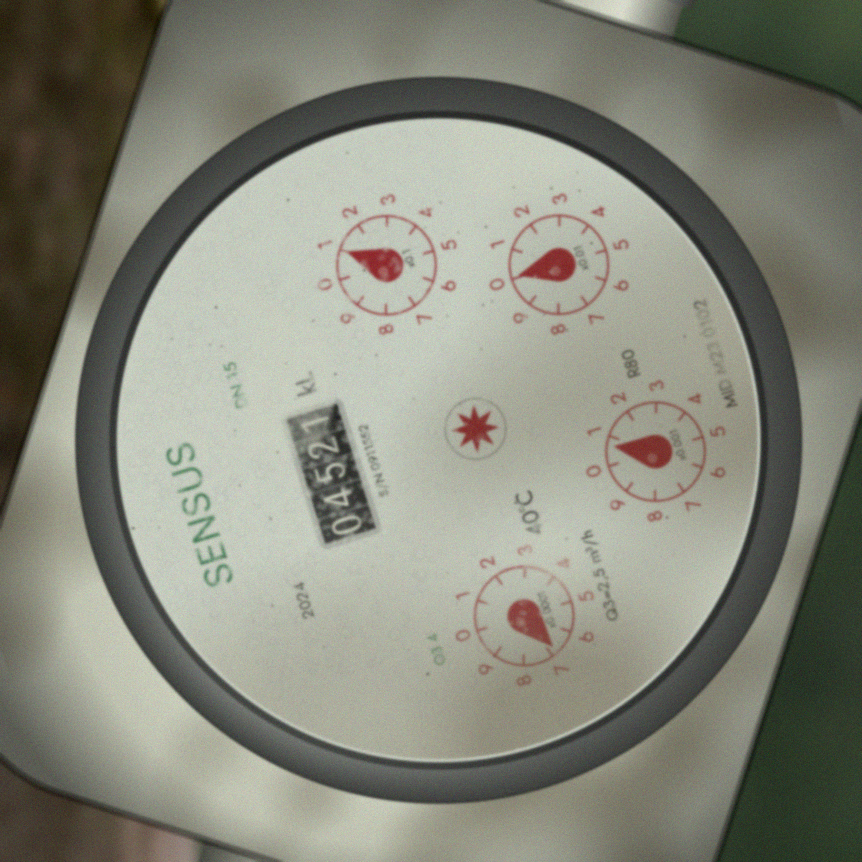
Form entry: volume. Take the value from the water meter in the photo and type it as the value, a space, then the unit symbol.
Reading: 4521.1006 kL
